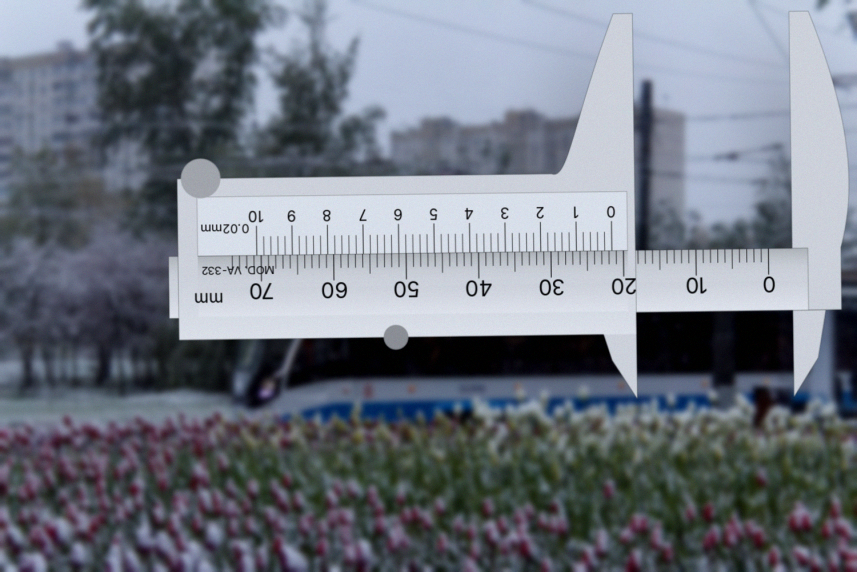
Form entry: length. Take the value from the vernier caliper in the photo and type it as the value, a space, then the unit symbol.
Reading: 21.6 mm
